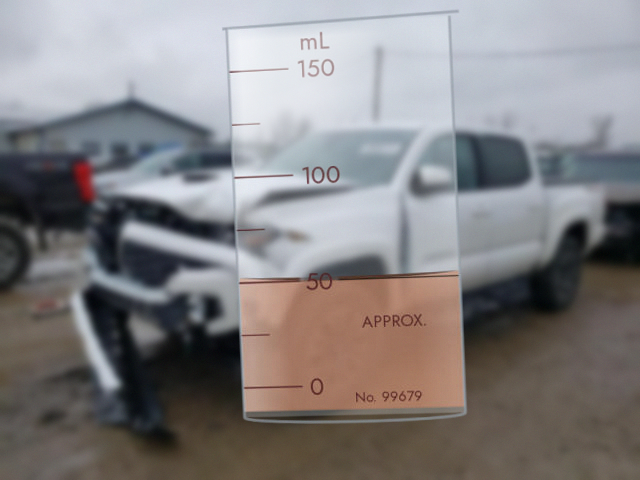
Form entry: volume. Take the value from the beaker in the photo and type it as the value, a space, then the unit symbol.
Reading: 50 mL
